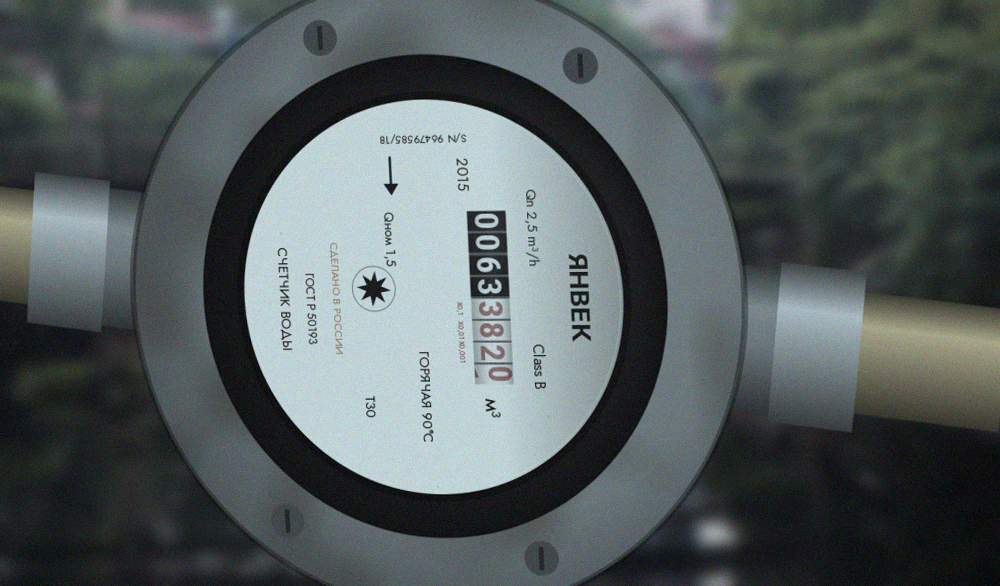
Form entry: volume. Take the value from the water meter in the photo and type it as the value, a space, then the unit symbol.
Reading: 63.3820 m³
